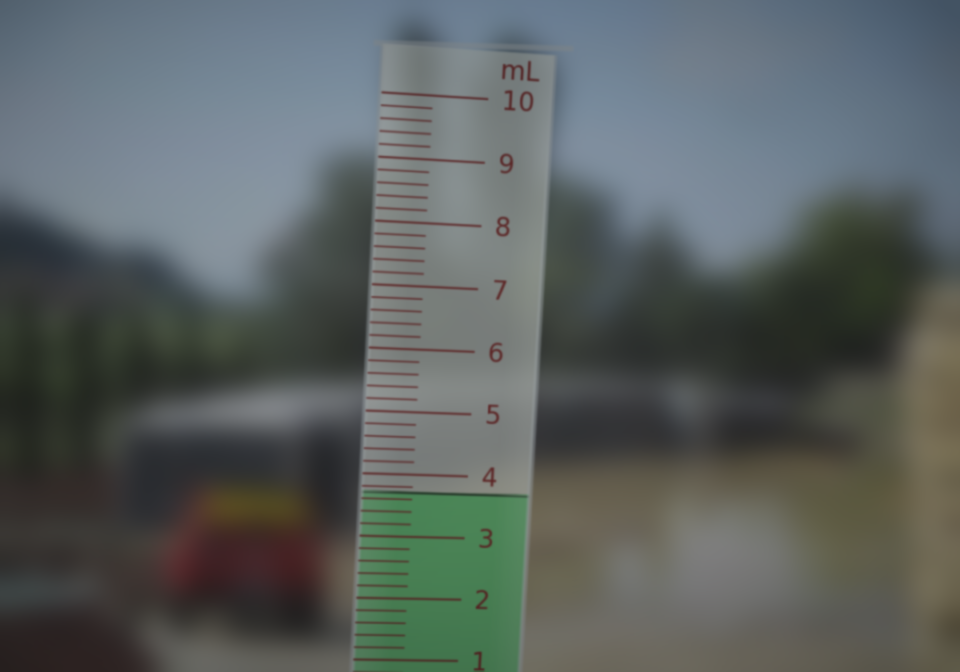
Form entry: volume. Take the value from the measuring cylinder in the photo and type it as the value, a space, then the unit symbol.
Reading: 3.7 mL
